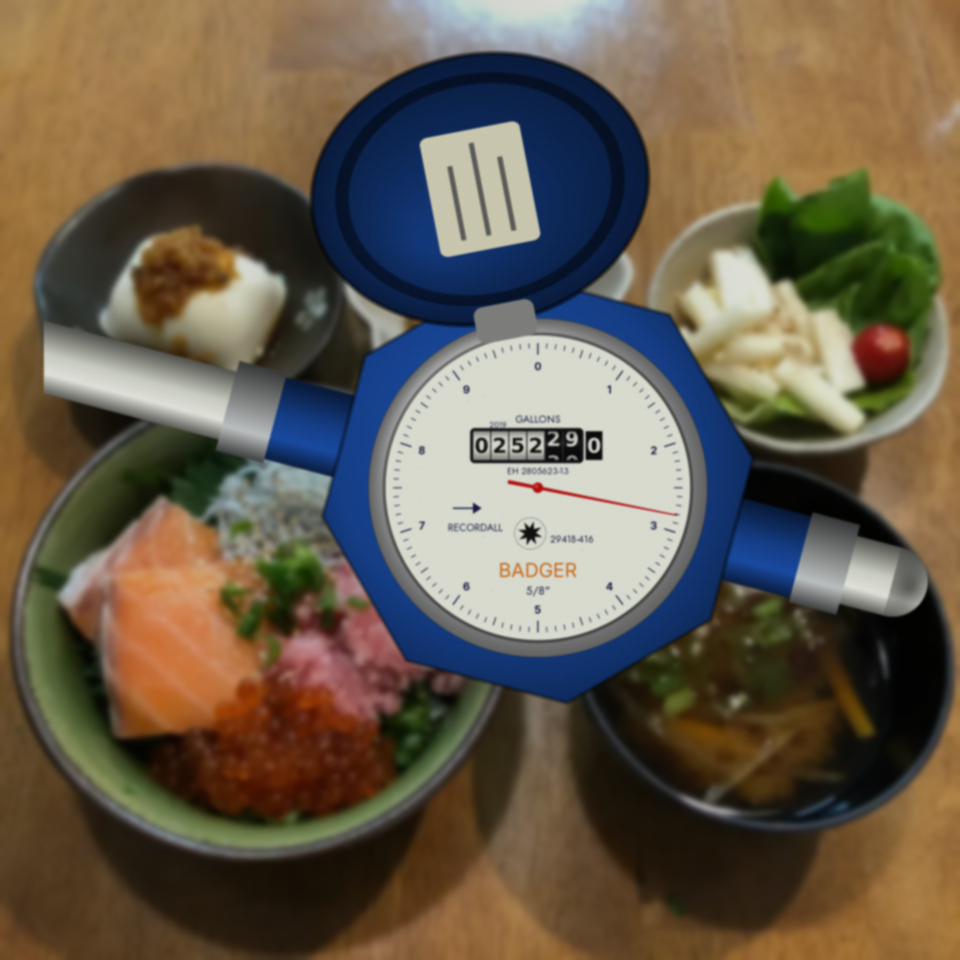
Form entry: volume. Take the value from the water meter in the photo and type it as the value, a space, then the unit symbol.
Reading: 252292.8 gal
